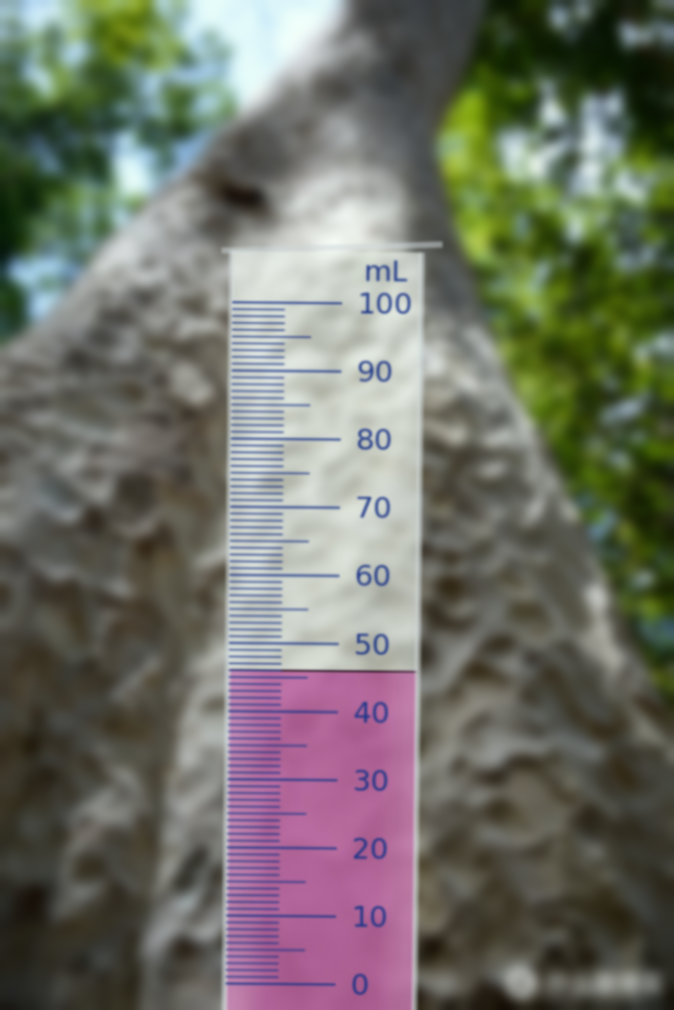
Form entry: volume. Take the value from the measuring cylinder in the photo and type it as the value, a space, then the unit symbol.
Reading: 46 mL
